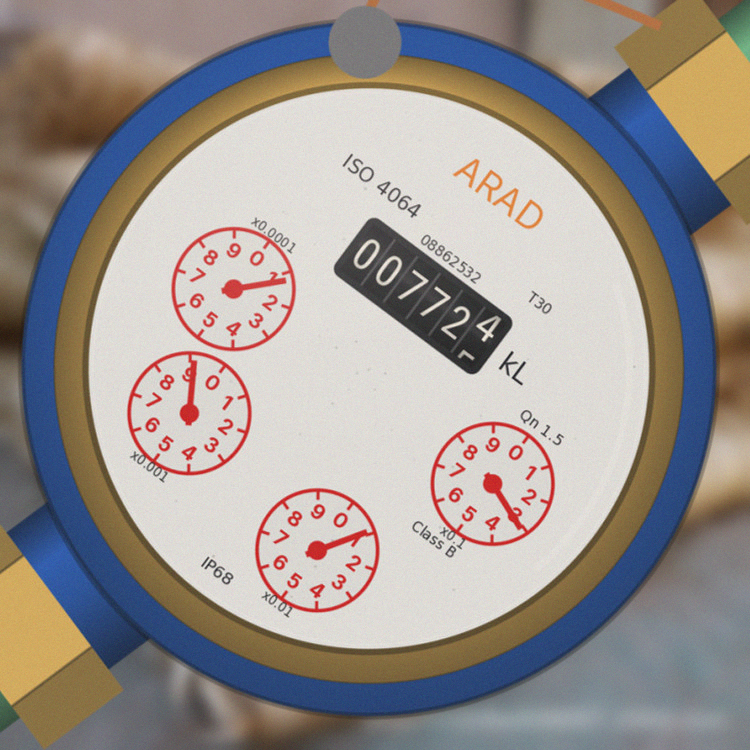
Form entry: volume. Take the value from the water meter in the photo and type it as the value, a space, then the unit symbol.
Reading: 7724.3091 kL
